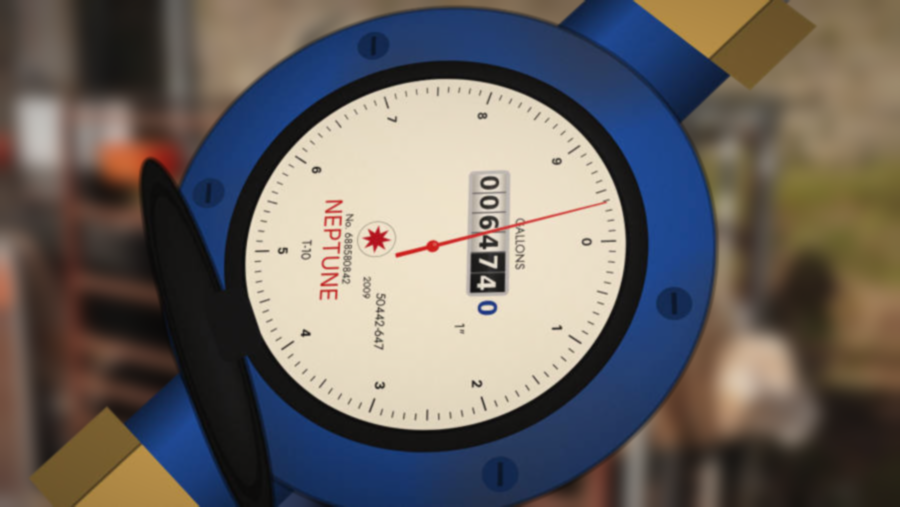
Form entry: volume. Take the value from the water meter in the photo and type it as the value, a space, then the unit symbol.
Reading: 64739.6 gal
